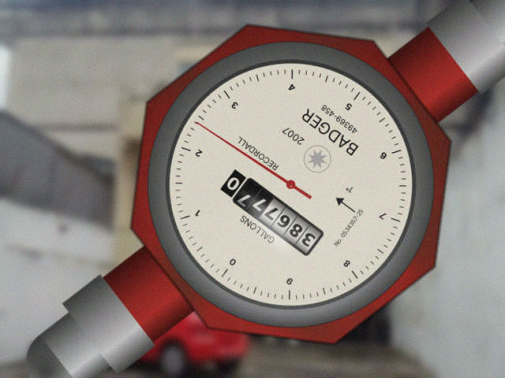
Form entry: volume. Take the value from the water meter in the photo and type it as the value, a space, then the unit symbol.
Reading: 3867772.4 gal
